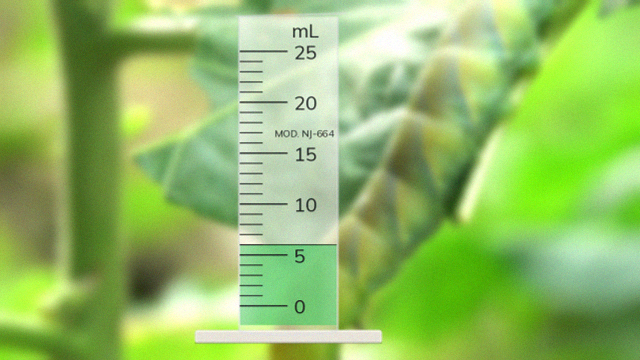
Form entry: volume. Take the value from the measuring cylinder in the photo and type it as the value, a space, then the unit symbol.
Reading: 6 mL
